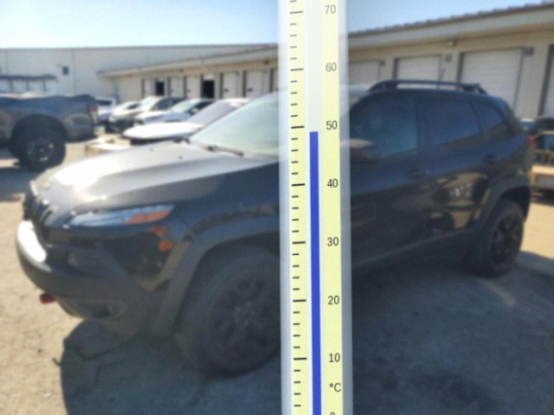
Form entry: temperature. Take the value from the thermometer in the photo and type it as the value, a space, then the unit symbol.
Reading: 49 °C
